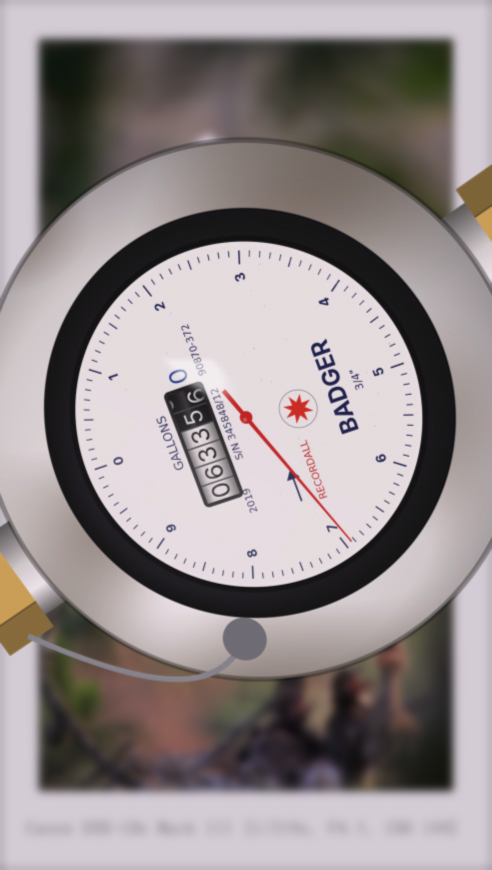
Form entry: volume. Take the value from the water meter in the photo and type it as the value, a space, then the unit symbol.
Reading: 633556.9 gal
